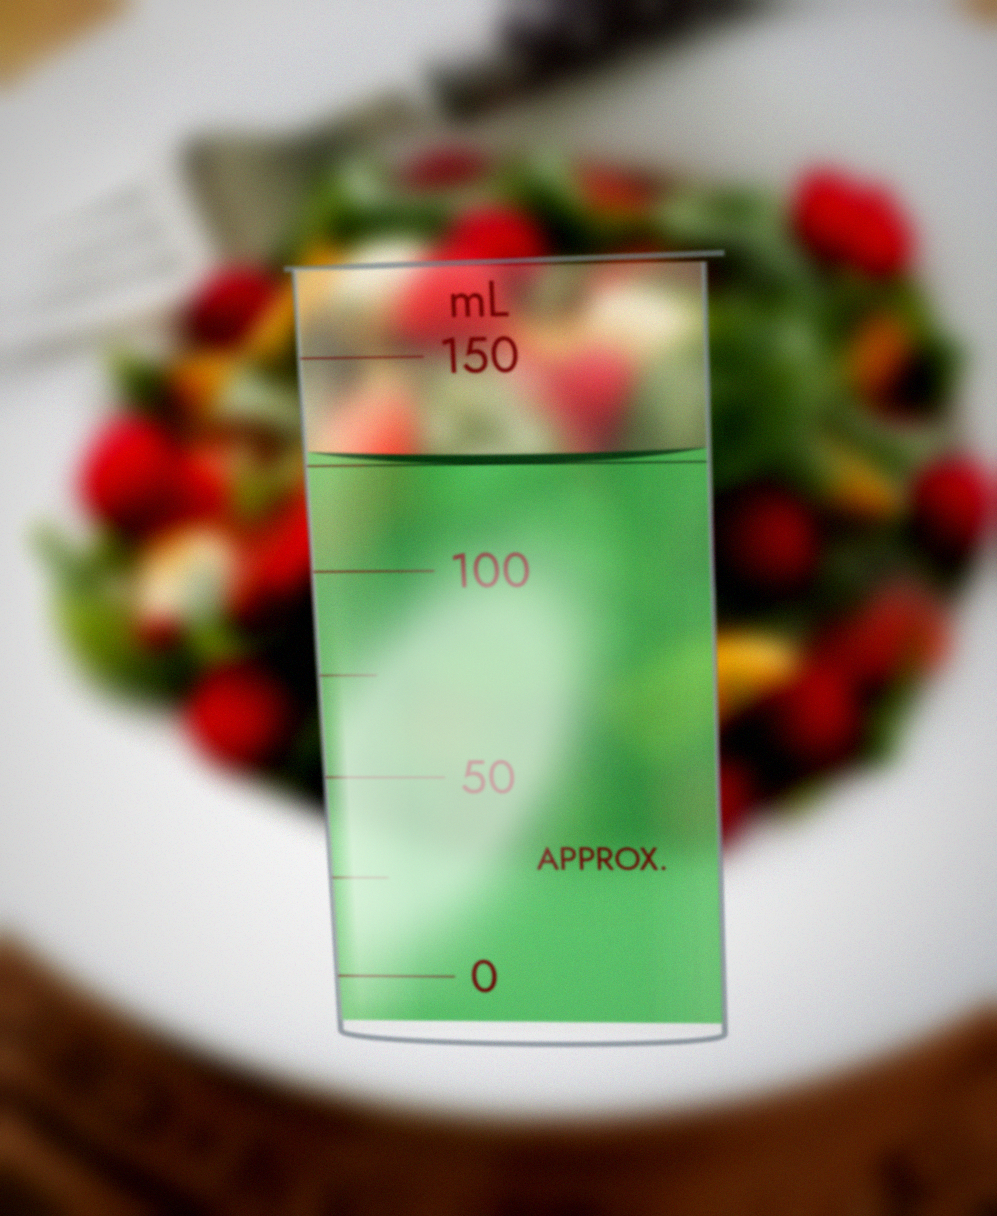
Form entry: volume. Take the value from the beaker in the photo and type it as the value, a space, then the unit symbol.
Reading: 125 mL
